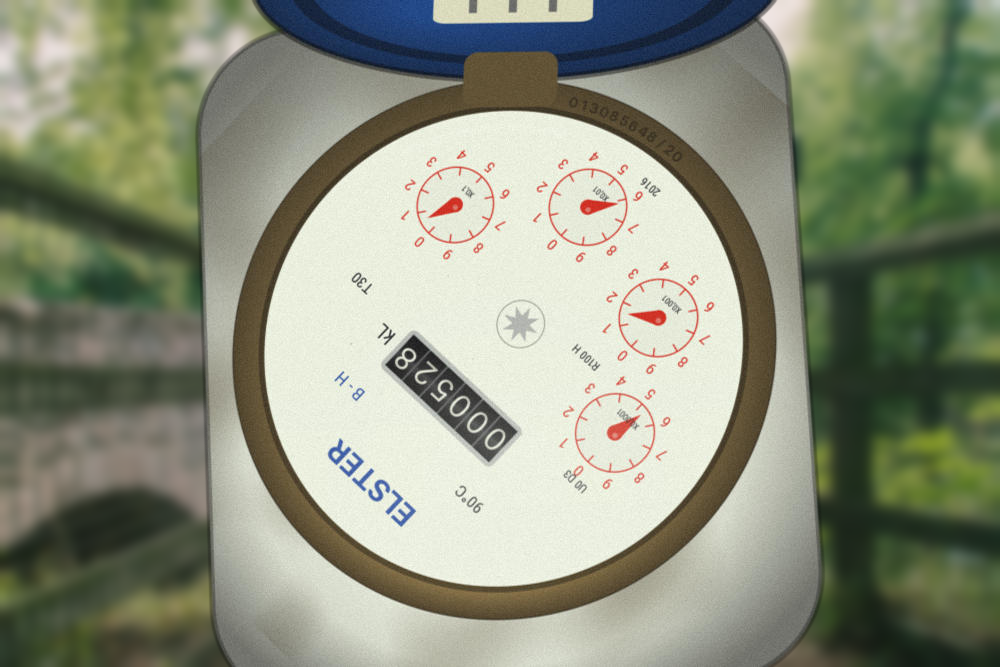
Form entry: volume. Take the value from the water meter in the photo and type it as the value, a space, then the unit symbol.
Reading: 528.0615 kL
